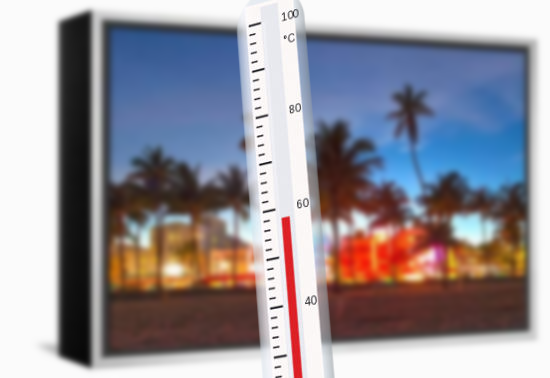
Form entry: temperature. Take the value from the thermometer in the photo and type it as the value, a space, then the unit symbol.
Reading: 58 °C
